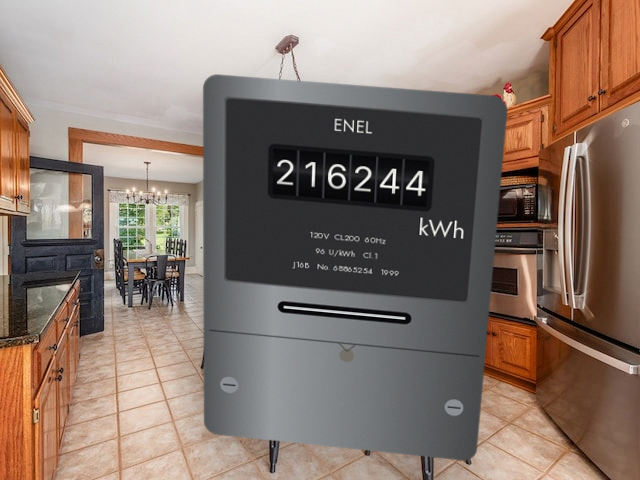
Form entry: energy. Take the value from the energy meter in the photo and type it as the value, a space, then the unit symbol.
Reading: 216244 kWh
